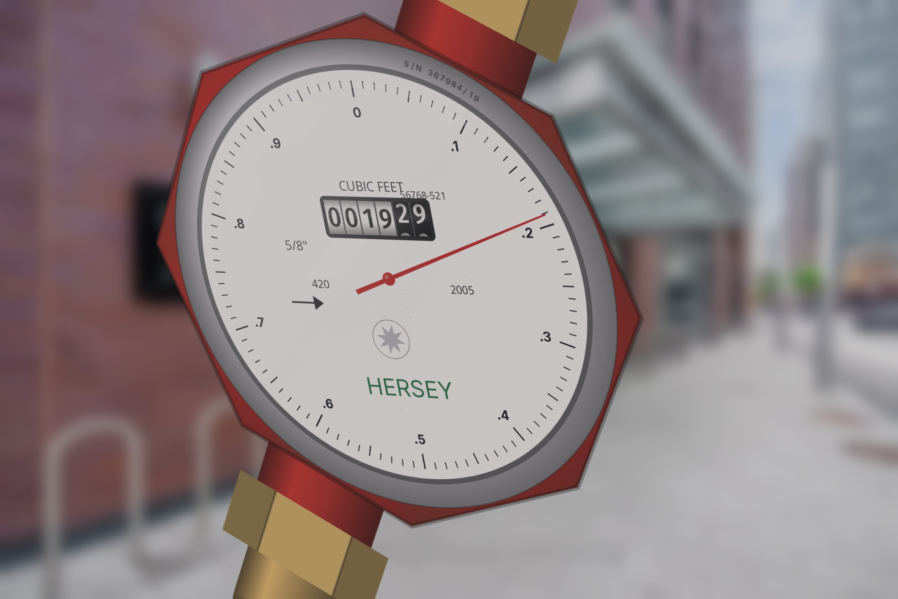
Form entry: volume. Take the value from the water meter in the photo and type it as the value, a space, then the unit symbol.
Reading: 1929.19 ft³
